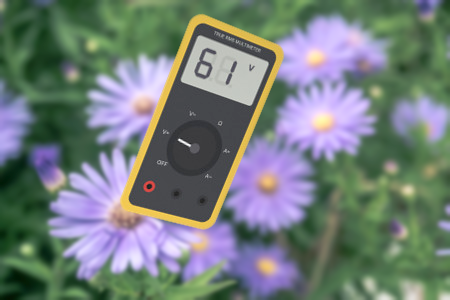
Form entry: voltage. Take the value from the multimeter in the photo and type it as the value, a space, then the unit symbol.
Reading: 61 V
